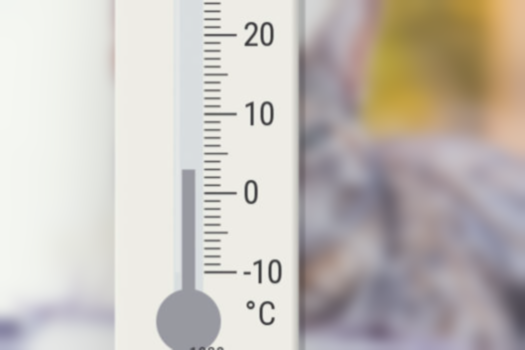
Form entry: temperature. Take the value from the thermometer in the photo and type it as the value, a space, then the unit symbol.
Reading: 3 °C
